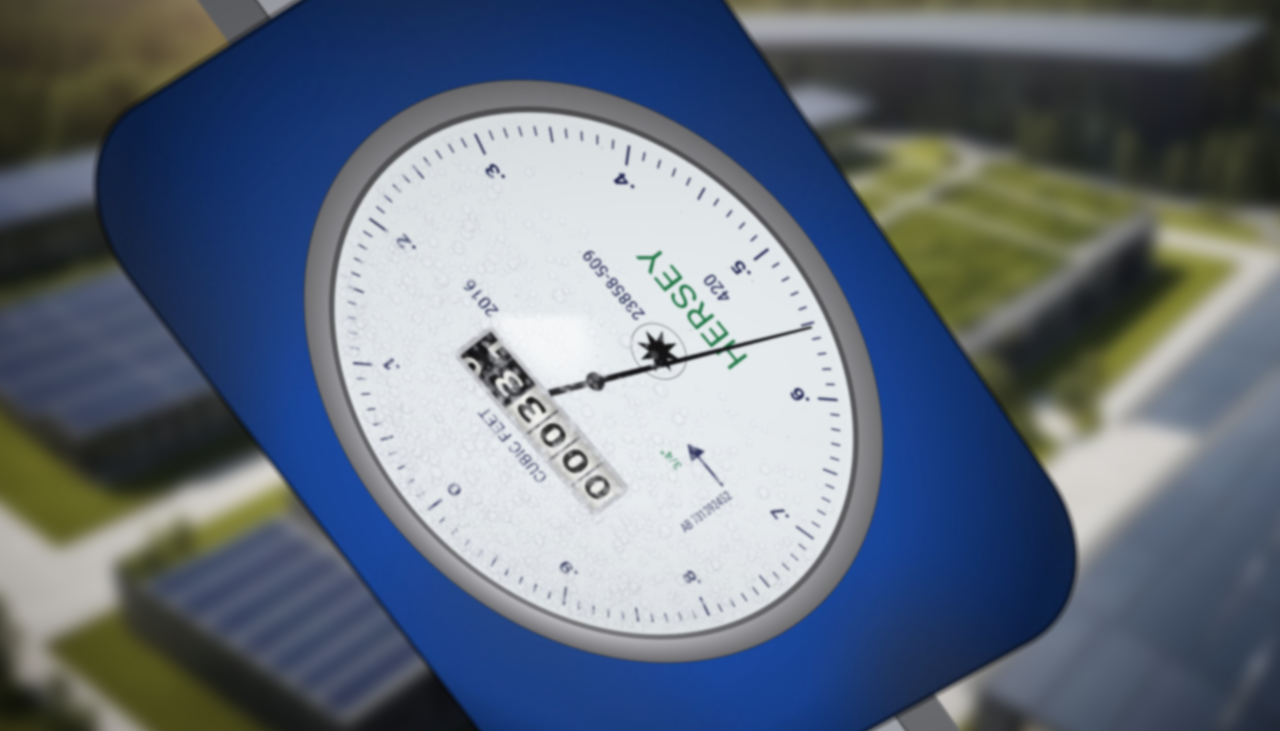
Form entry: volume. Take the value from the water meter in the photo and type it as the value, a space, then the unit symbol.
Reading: 330.55 ft³
